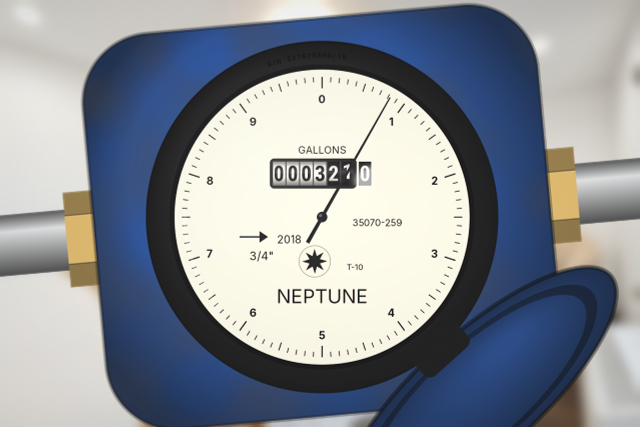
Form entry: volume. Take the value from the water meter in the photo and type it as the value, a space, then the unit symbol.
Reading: 3210.8 gal
